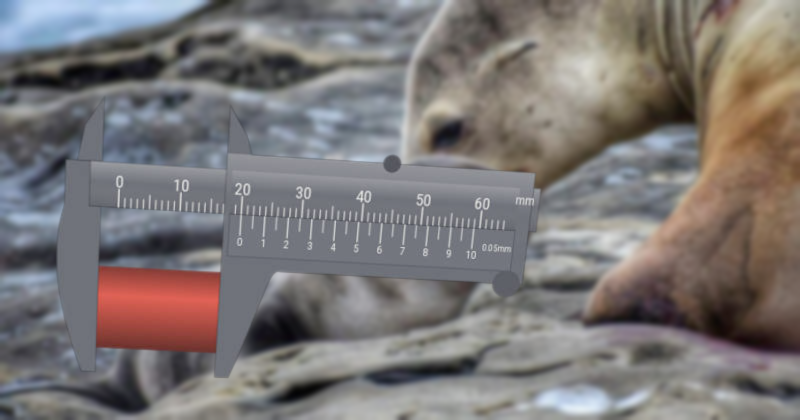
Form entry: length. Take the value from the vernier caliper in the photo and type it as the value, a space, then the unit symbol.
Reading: 20.0 mm
